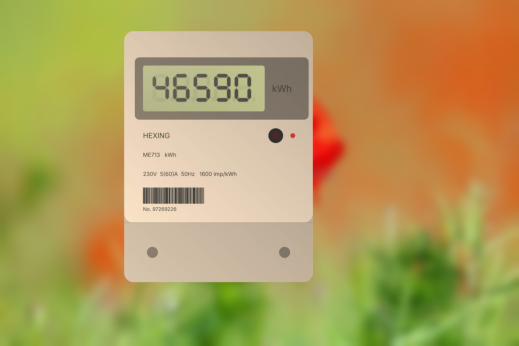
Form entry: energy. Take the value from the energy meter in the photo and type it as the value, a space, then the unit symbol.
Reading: 46590 kWh
